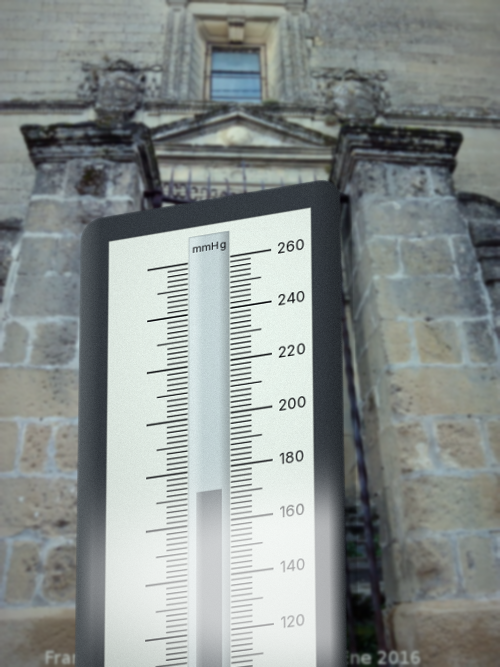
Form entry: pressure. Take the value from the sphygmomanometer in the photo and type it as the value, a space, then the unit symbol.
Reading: 172 mmHg
